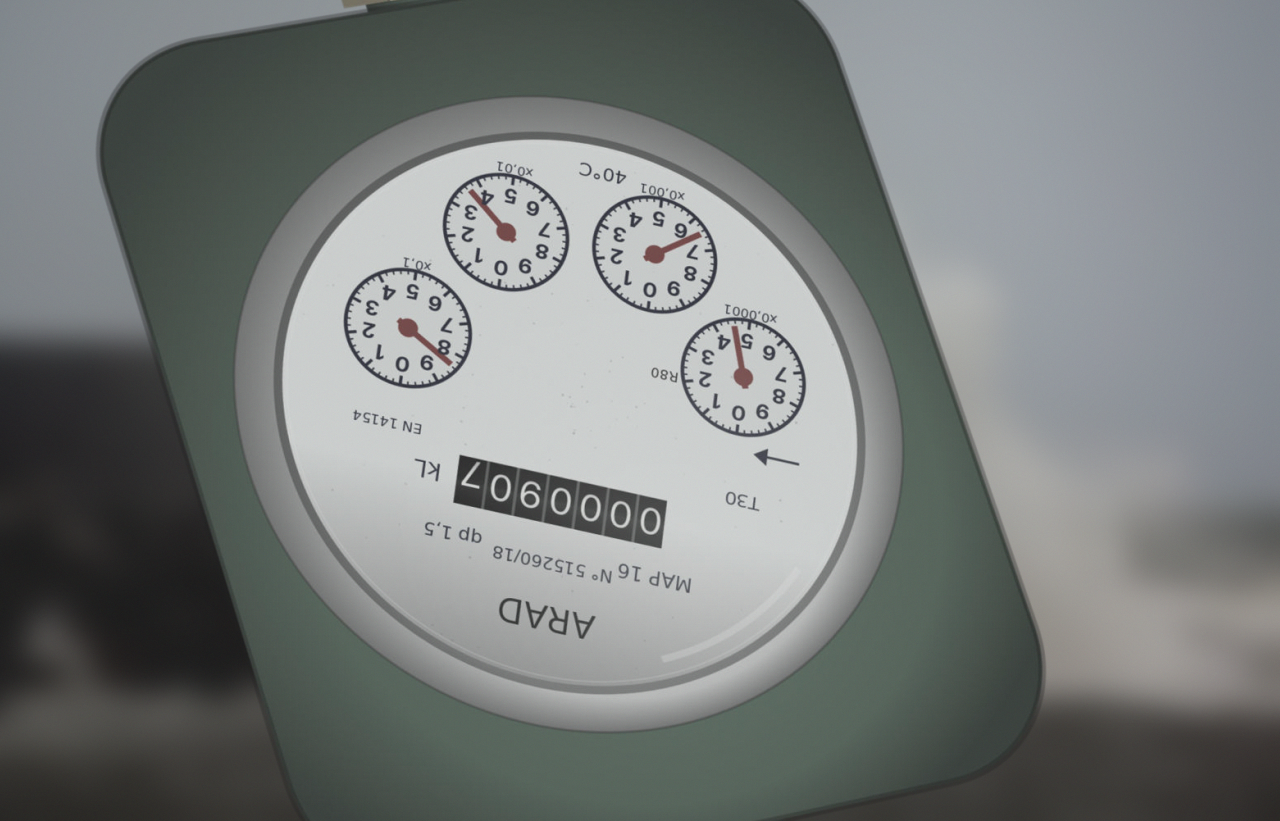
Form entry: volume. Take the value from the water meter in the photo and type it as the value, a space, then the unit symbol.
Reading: 906.8364 kL
